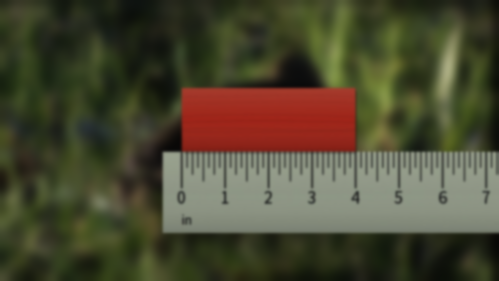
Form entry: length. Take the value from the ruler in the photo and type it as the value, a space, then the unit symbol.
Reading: 4 in
